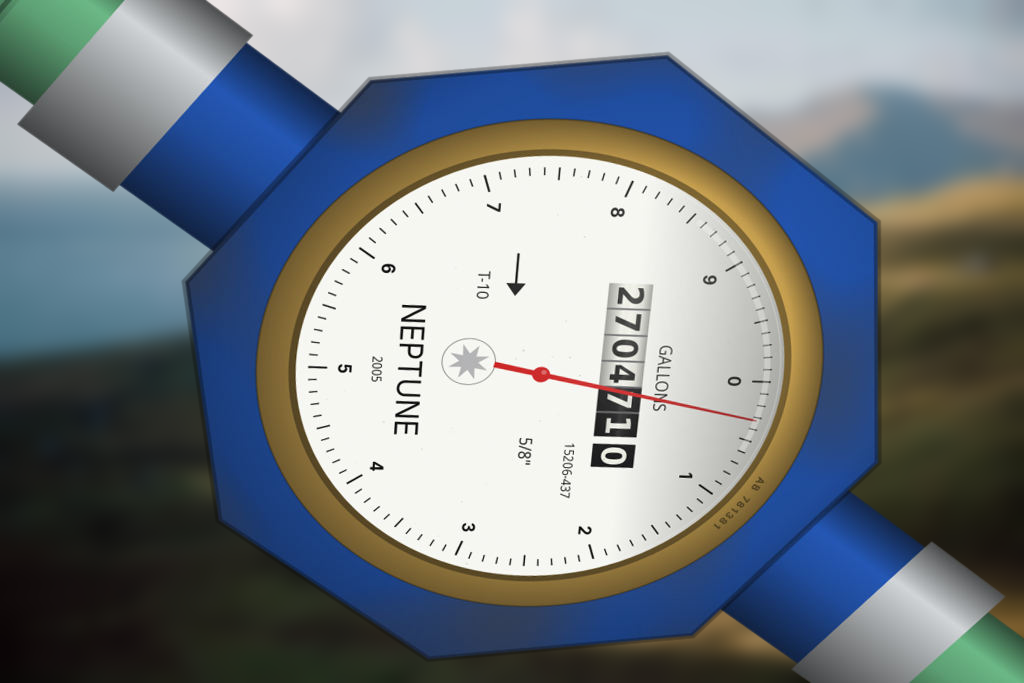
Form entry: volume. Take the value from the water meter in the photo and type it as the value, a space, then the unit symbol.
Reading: 2704710.3 gal
